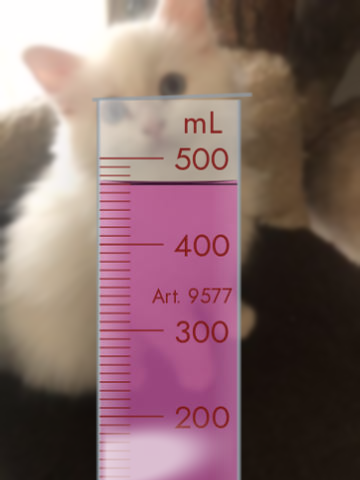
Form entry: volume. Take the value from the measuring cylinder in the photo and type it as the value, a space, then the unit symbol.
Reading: 470 mL
